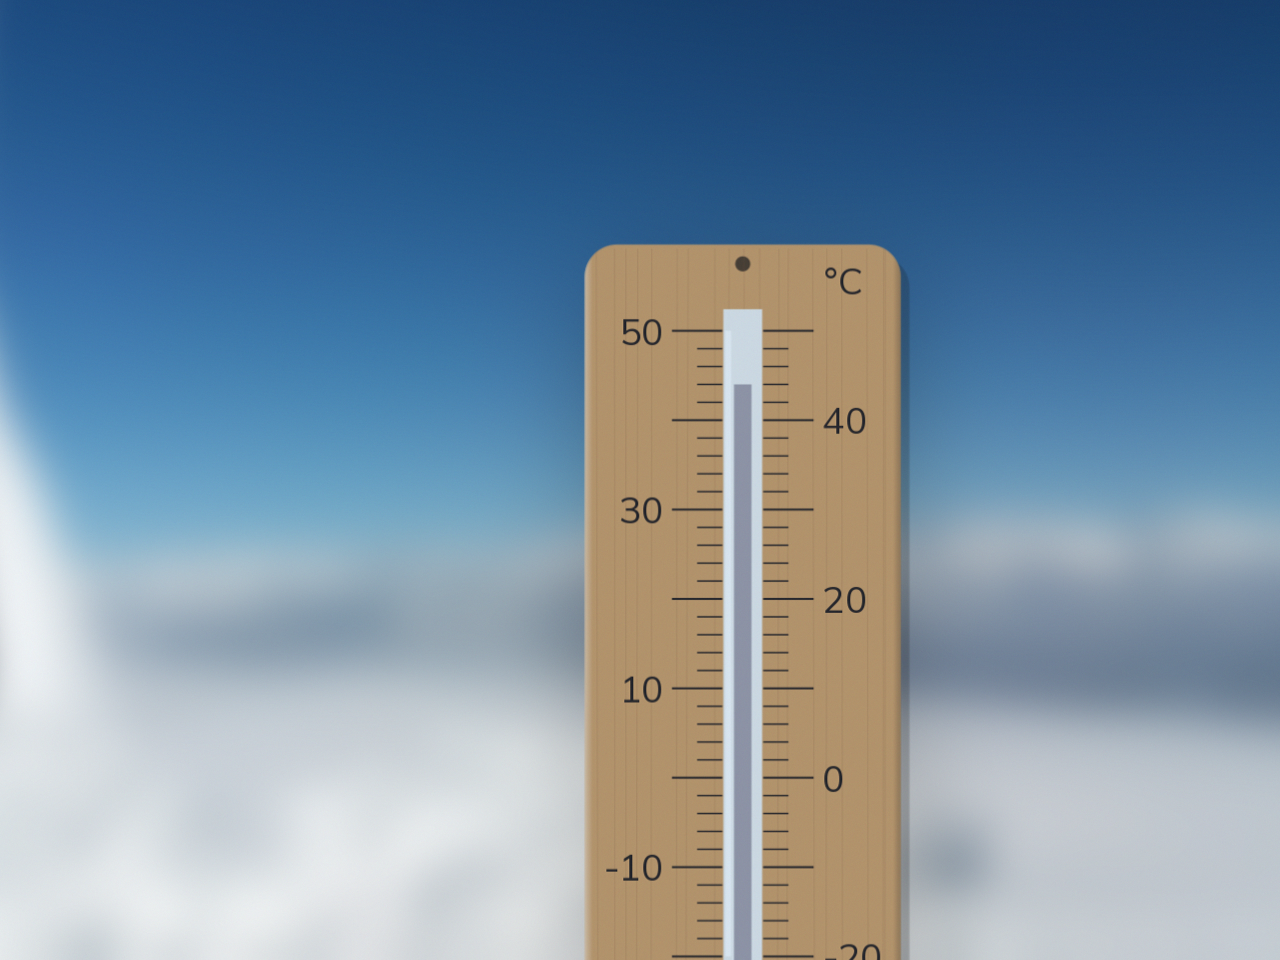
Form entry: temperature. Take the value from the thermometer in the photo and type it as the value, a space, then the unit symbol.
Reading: 44 °C
